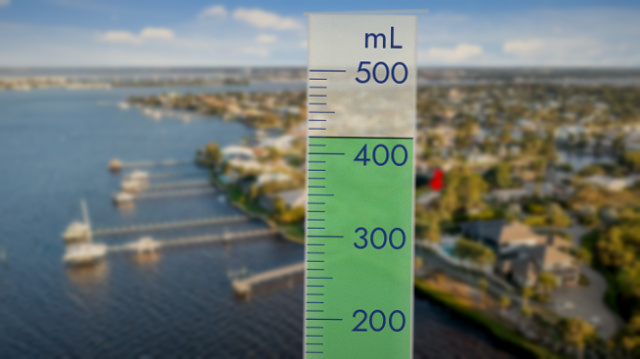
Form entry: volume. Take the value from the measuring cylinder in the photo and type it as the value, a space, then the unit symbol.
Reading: 420 mL
